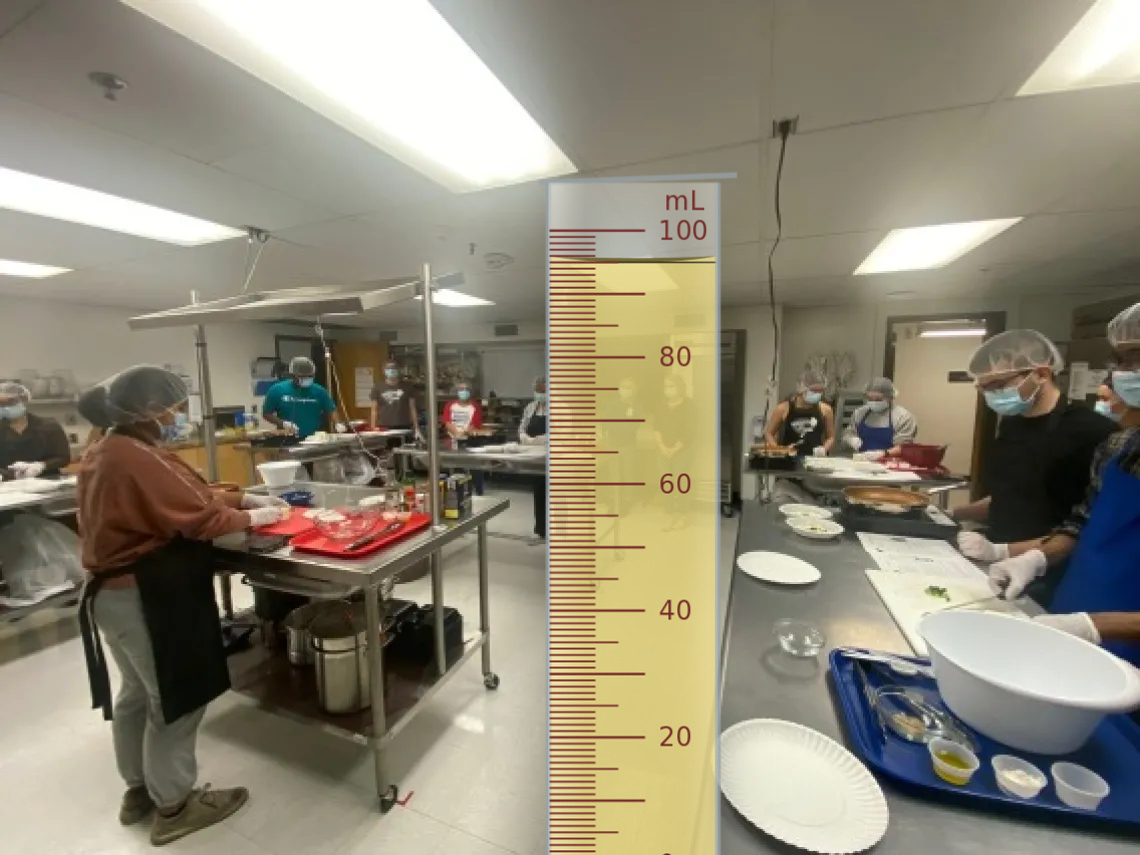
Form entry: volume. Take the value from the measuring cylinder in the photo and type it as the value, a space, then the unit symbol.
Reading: 95 mL
